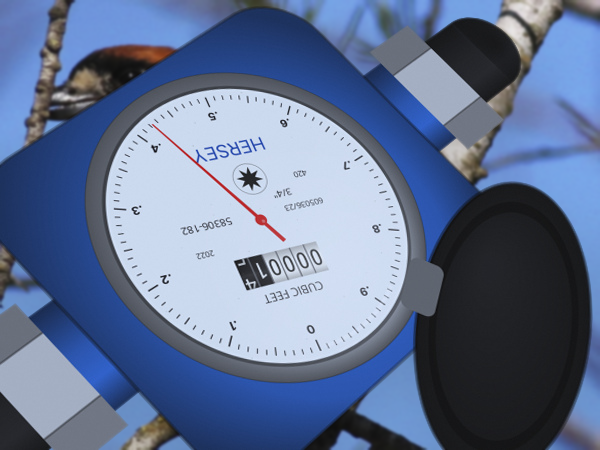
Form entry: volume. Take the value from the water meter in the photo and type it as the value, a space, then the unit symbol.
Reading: 14.42 ft³
